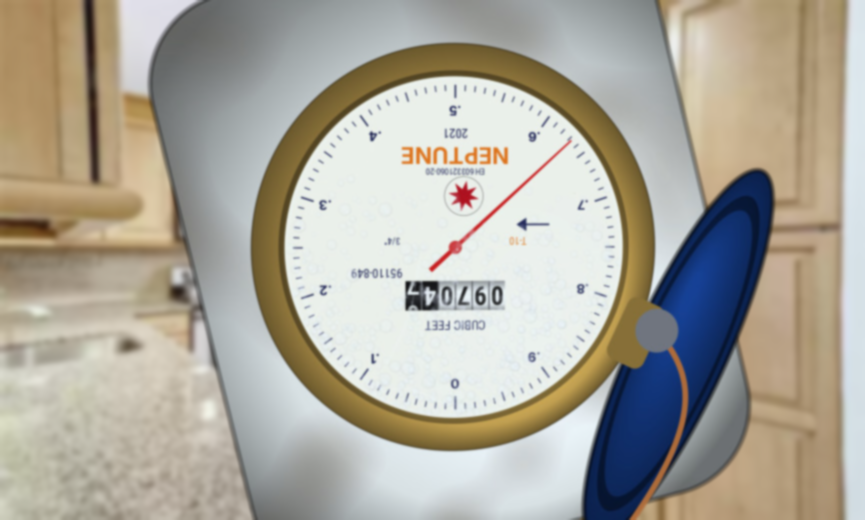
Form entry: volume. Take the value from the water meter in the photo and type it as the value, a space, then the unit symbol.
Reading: 97046.63 ft³
